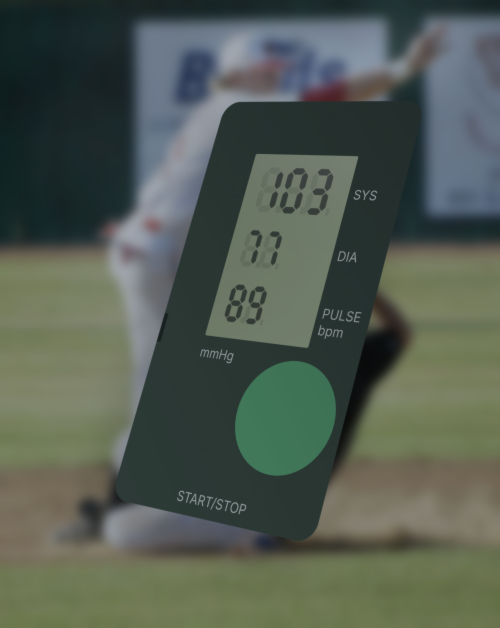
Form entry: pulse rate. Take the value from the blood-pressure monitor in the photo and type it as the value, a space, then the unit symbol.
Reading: 89 bpm
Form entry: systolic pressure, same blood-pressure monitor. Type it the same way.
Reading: 103 mmHg
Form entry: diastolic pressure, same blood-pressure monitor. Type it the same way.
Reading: 77 mmHg
